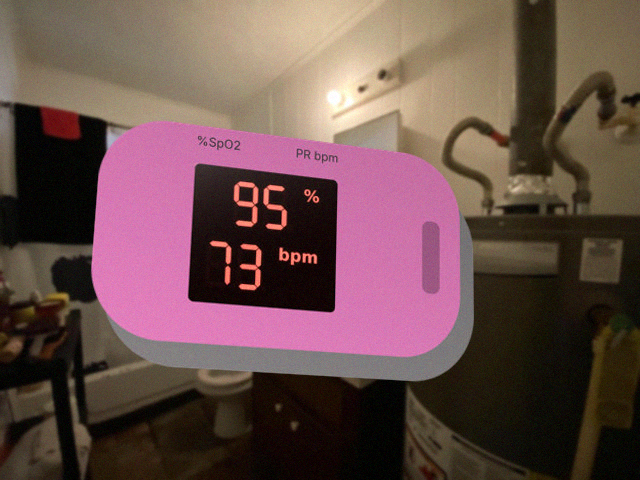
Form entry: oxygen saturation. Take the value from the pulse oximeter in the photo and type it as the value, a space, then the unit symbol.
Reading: 95 %
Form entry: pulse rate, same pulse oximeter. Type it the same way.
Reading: 73 bpm
